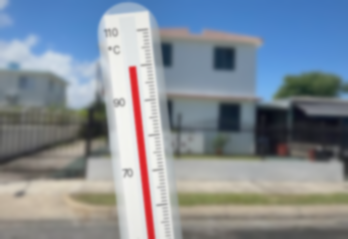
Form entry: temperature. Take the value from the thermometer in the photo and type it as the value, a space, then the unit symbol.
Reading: 100 °C
